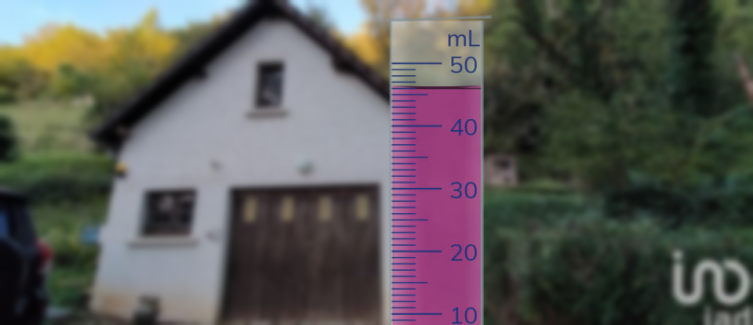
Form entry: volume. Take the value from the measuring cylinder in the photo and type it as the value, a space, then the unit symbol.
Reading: 46 mL
